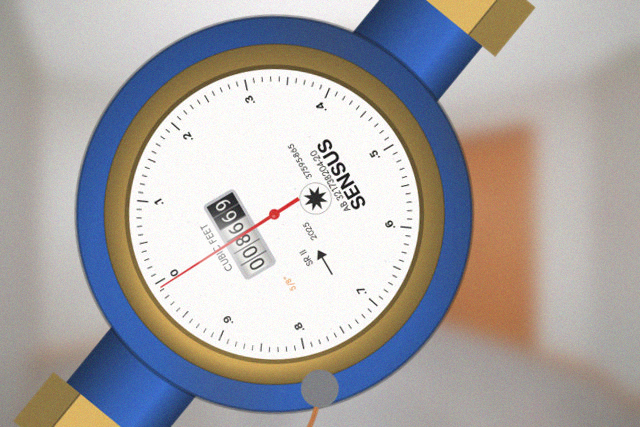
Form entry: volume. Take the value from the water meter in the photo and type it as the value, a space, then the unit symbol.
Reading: 8668.99 ft³
